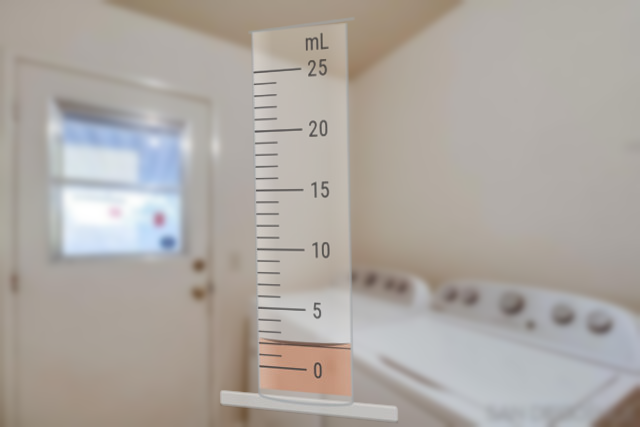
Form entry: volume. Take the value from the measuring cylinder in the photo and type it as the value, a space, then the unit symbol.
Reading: 2 mL
